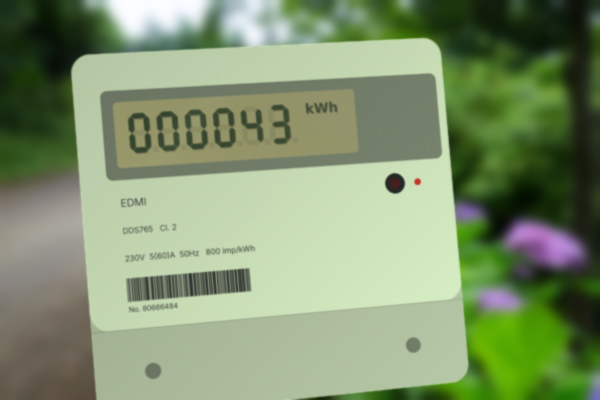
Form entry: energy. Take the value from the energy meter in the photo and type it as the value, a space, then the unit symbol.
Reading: 43 kWh
